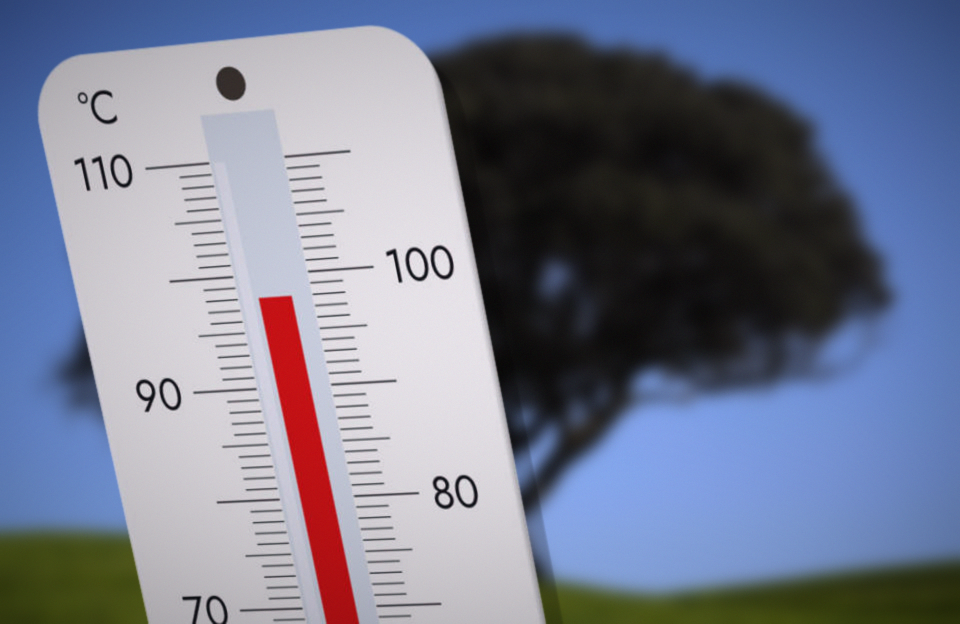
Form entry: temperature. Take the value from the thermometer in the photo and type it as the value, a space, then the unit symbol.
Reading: 98 °C
